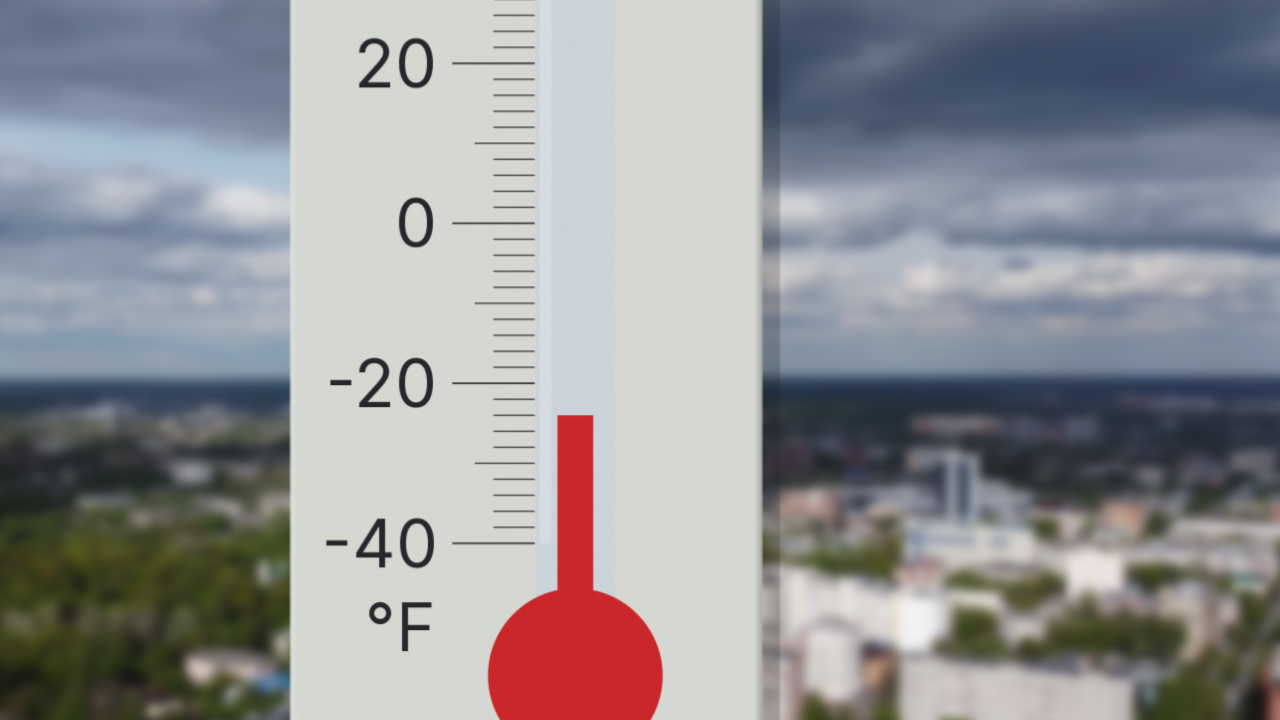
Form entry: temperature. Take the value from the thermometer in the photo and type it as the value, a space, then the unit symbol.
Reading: -24 °F
